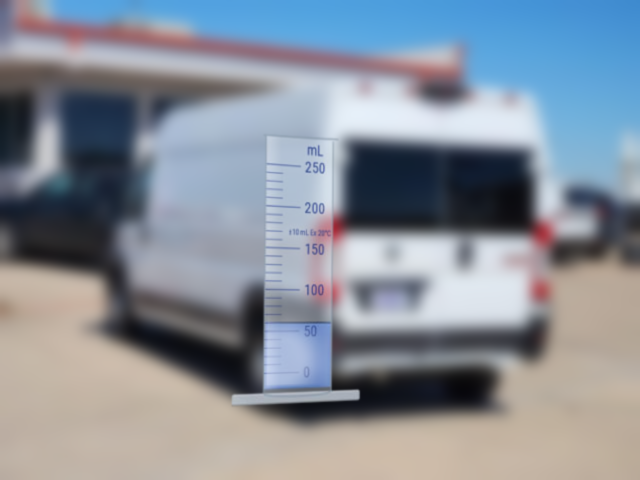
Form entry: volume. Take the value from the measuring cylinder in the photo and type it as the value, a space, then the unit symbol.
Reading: 60 mL
